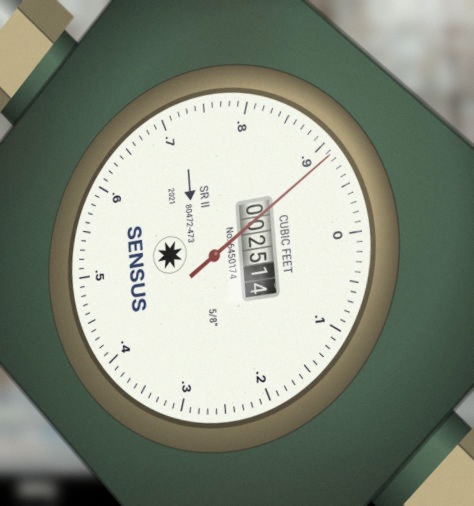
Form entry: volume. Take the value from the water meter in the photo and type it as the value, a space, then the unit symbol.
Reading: 2513.91 ft³
